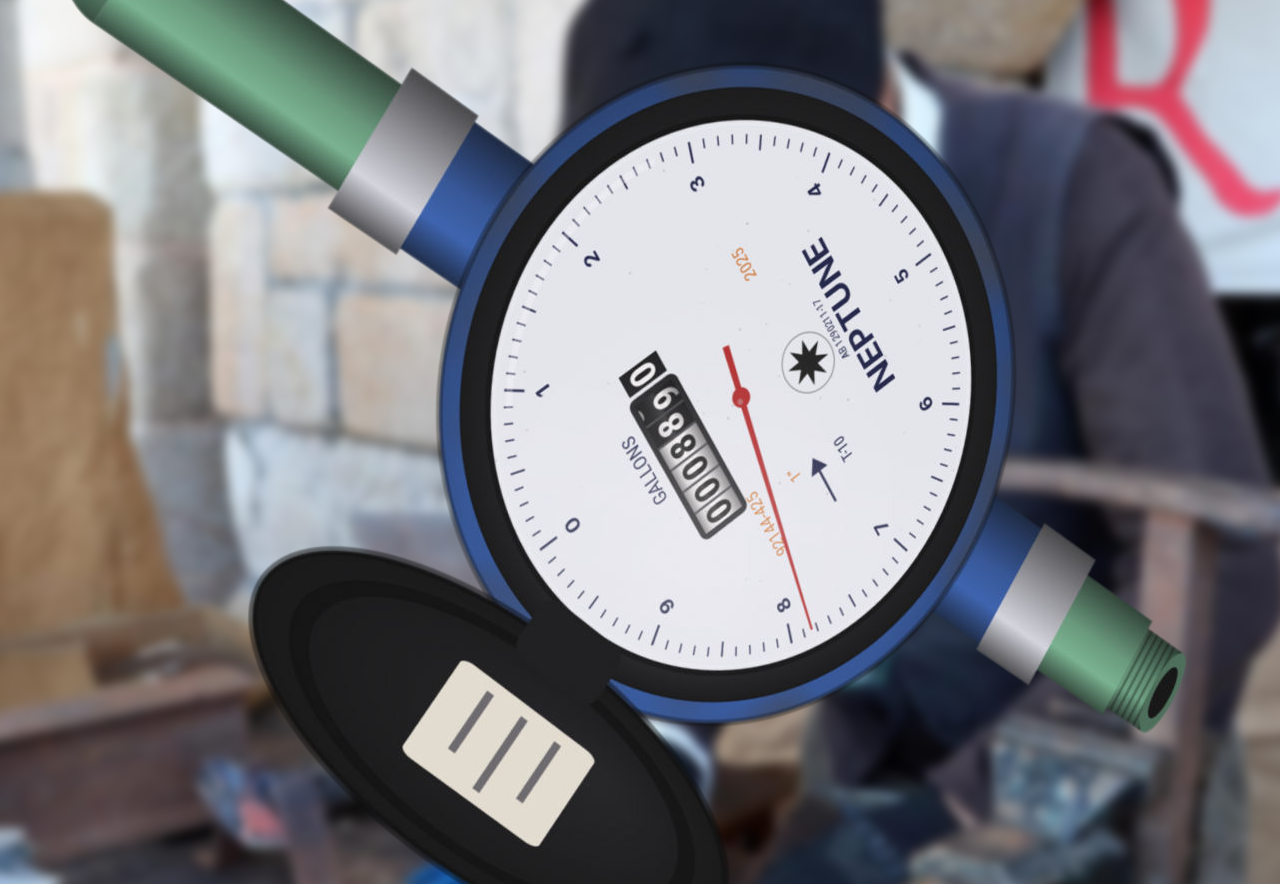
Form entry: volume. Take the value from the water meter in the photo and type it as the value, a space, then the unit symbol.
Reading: 8887.8 gal
